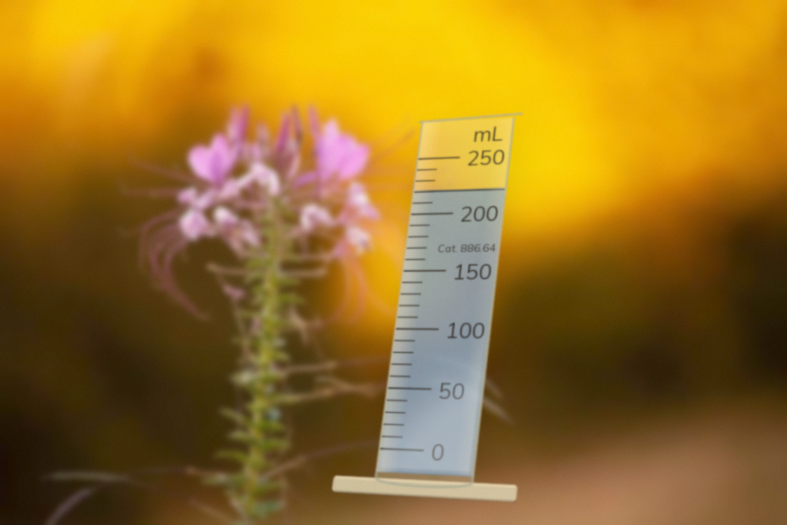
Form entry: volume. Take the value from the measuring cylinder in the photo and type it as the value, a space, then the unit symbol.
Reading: 220 mL
